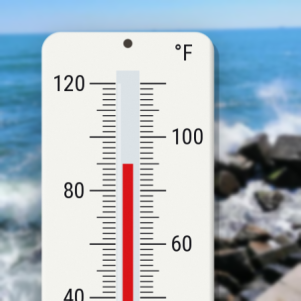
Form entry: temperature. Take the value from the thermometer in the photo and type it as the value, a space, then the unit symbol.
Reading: 90 °F
